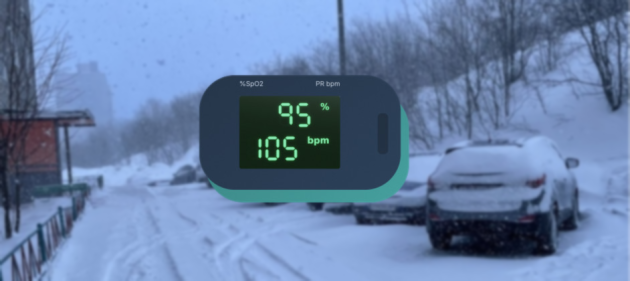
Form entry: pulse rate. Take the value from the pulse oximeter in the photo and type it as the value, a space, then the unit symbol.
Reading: 105 bpm
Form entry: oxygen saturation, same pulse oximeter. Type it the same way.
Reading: 95 %
